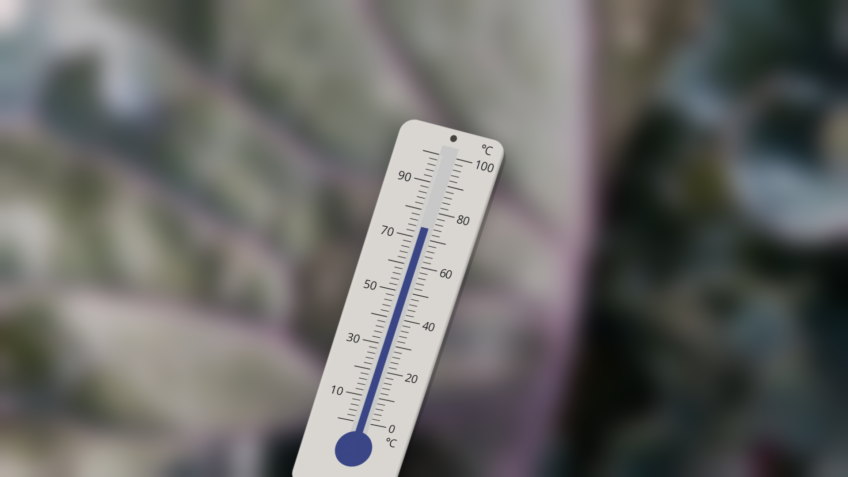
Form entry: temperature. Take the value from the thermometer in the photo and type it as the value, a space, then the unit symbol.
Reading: 74 °C
